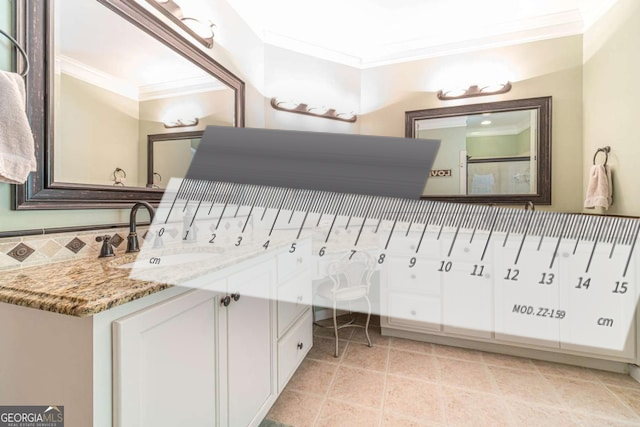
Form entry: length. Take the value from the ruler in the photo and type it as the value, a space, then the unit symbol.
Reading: 8.5 cm
